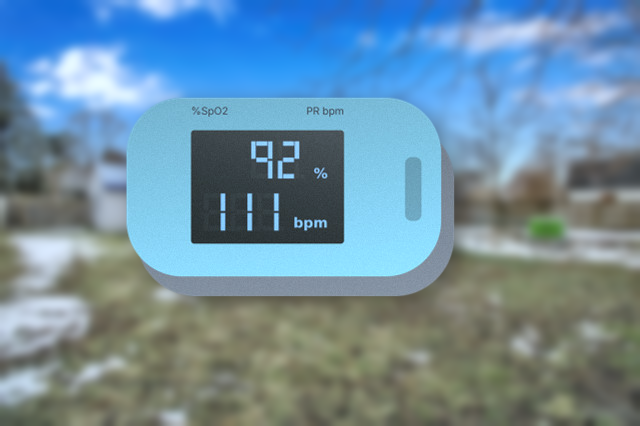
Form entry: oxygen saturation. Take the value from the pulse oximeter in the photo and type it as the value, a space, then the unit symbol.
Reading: 92 %
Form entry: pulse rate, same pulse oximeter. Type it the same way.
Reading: 111 bpm
